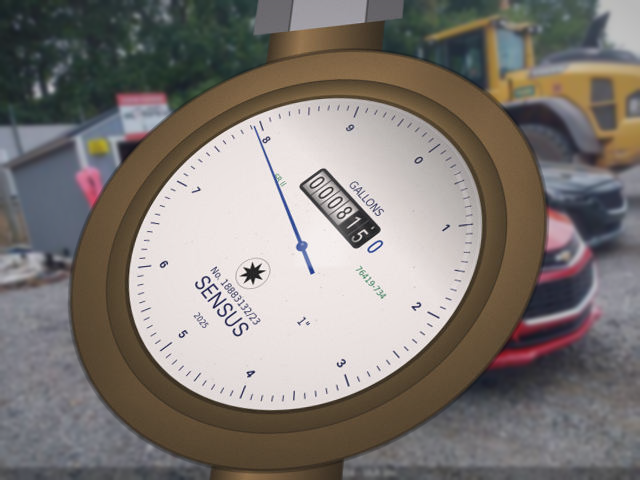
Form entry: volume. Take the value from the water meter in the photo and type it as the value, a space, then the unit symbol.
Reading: 8147.9 gal
